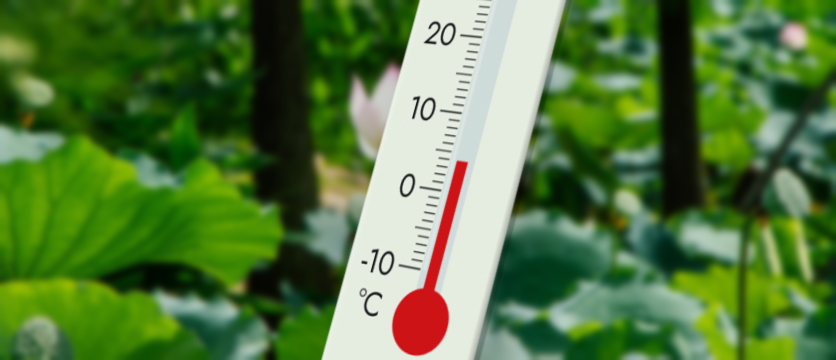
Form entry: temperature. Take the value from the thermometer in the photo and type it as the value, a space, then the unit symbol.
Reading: 4 °C
